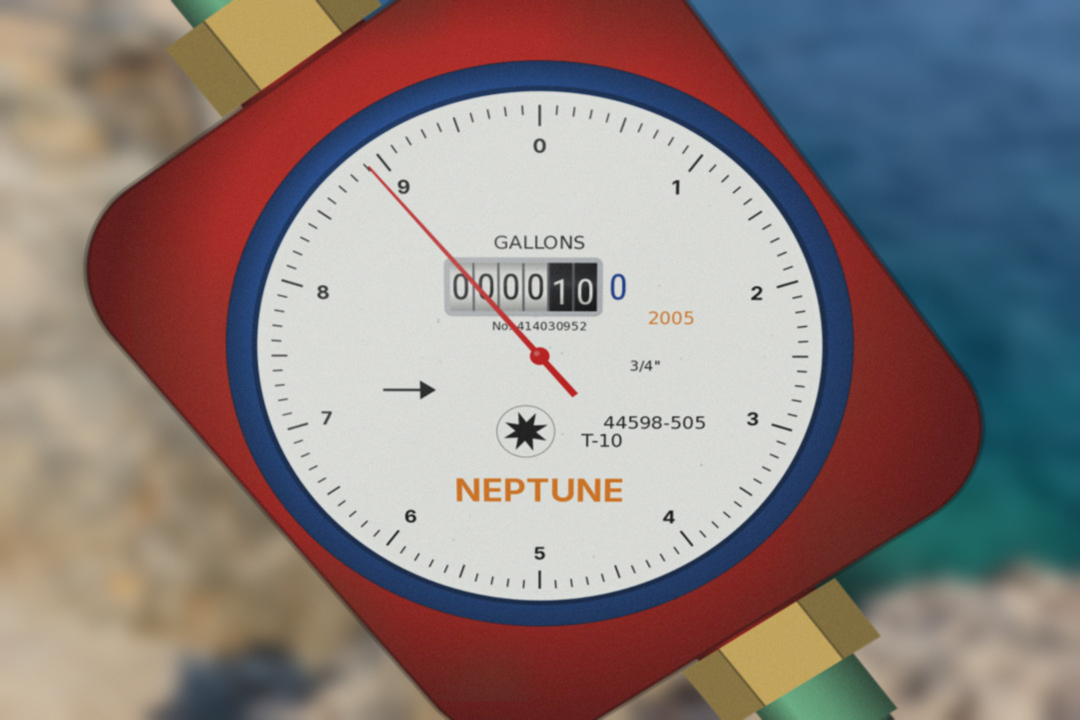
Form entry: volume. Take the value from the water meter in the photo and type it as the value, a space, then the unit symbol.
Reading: 98.9 gal
